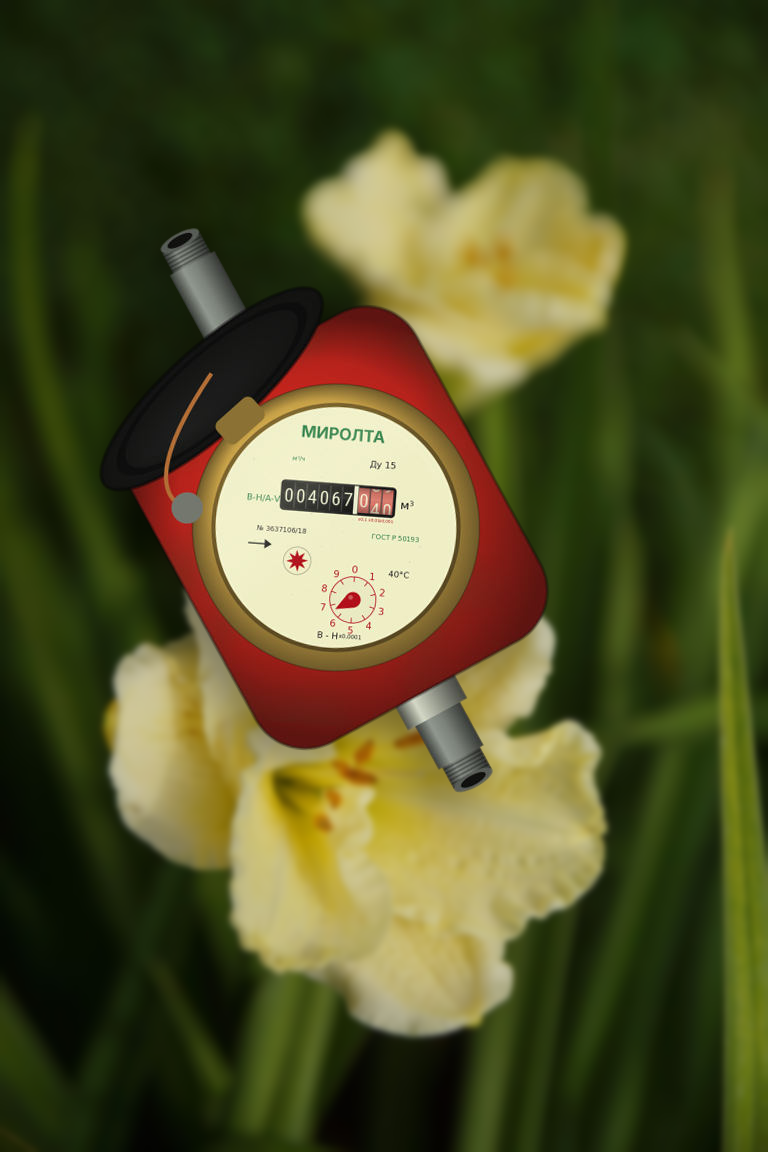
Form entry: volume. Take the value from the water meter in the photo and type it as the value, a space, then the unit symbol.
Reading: 4067.0396 m³
